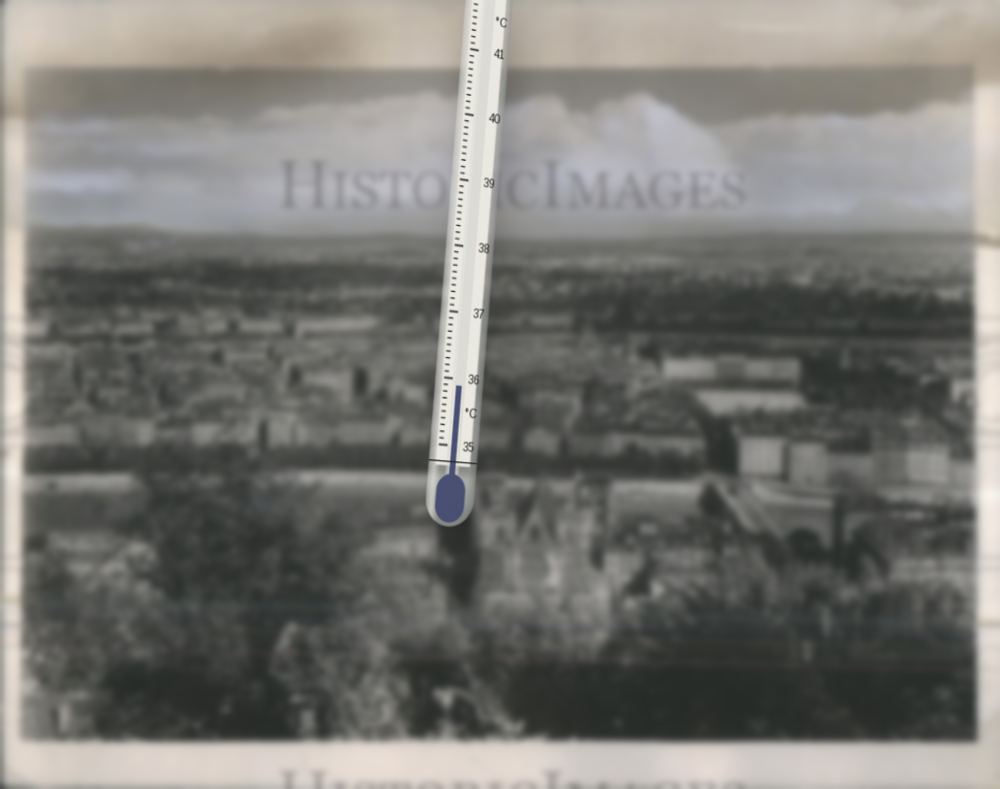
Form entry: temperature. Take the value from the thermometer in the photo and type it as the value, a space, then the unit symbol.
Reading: 35.9 °C
